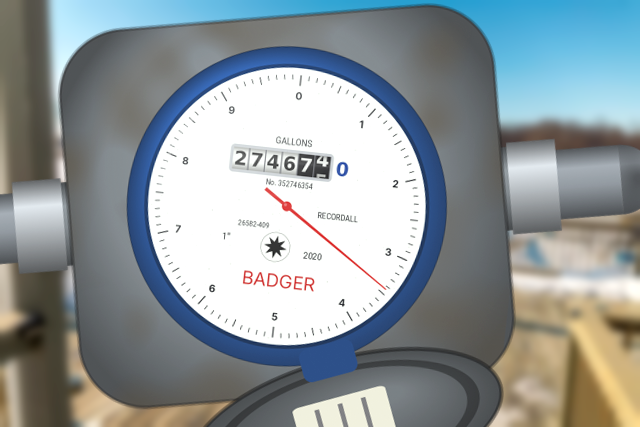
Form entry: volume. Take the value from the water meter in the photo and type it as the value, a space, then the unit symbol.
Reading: 2746743.4 gal
